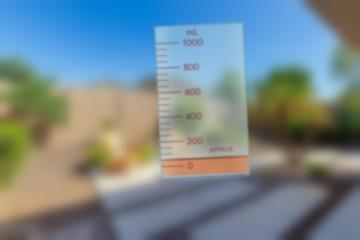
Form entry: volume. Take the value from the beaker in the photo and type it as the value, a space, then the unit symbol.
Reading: 50 mL
